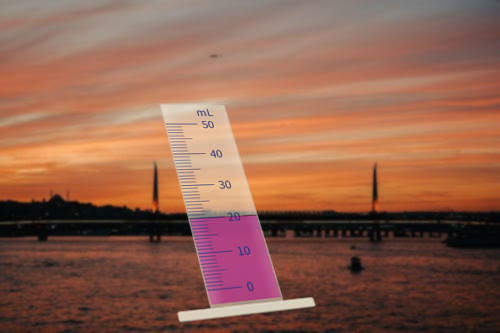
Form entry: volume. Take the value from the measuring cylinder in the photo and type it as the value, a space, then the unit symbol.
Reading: 20 mL
